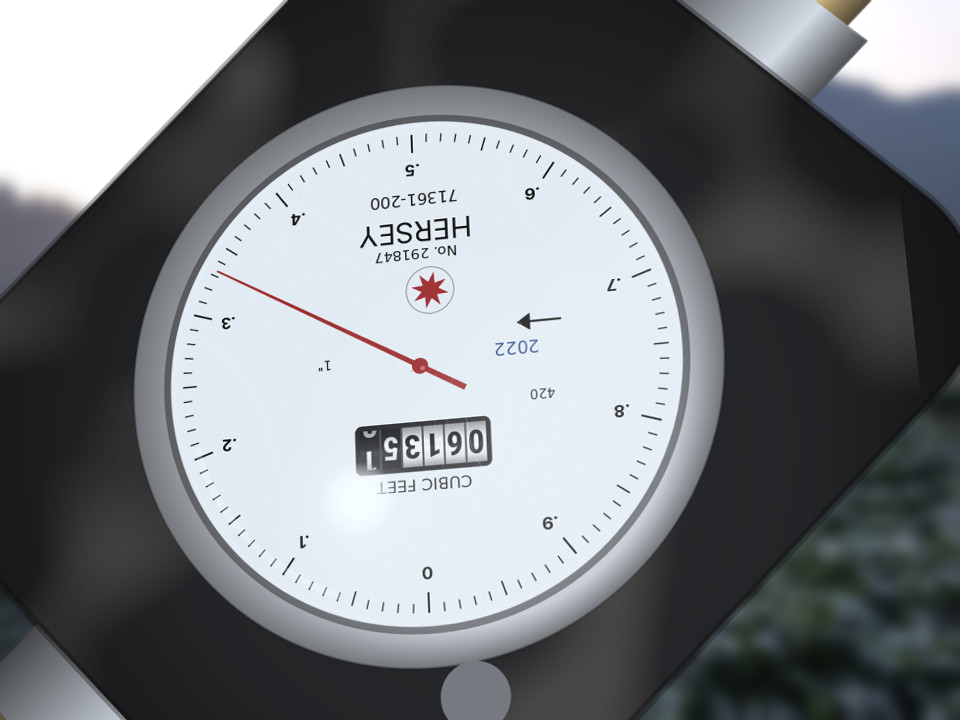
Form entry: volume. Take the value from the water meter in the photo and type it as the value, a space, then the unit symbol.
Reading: 61351.33 ft³
